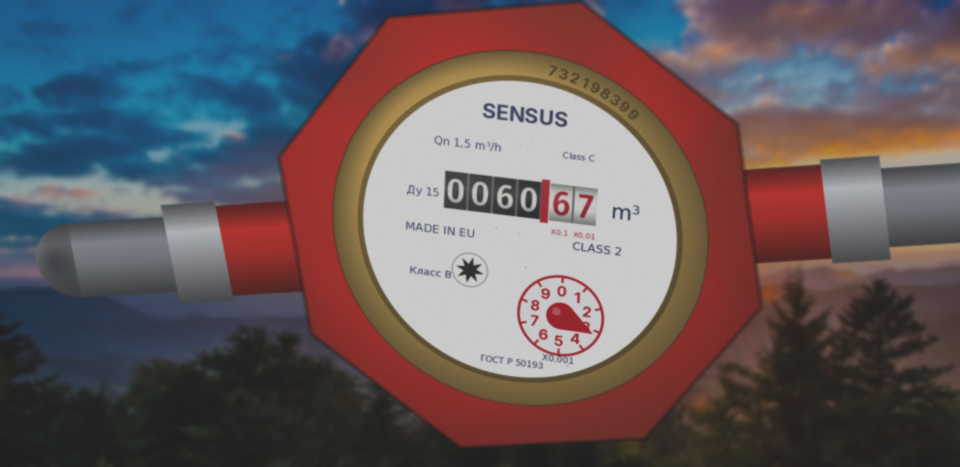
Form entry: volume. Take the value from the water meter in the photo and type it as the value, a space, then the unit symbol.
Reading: 60.673 m³
